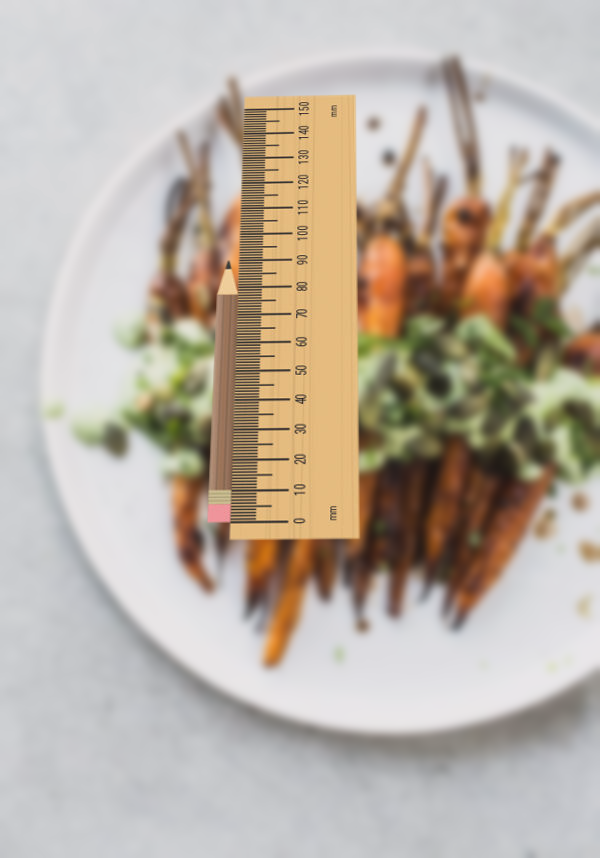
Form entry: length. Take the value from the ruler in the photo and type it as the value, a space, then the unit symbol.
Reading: 90 mm
